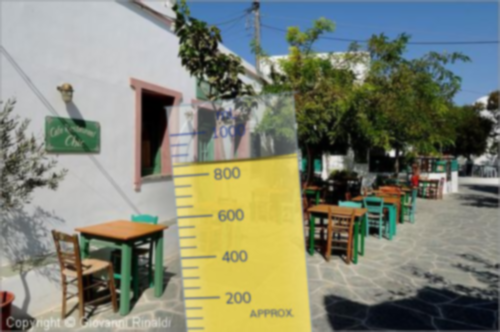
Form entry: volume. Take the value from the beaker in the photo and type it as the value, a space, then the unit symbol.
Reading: 850 mL
